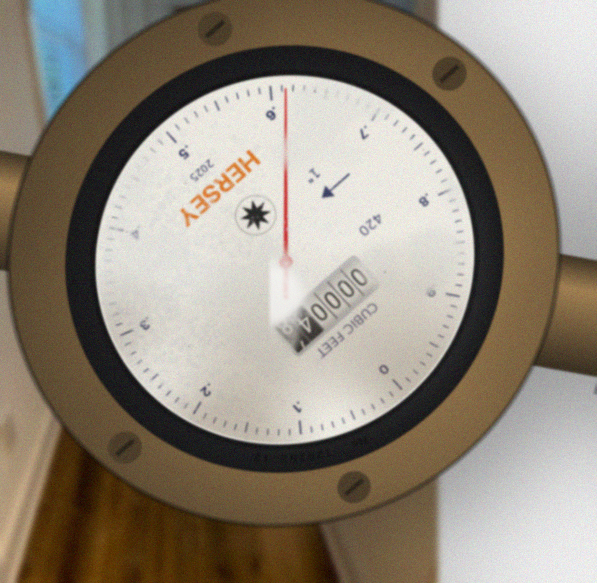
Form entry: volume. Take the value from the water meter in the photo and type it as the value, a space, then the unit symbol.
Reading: 47.61 ft³
